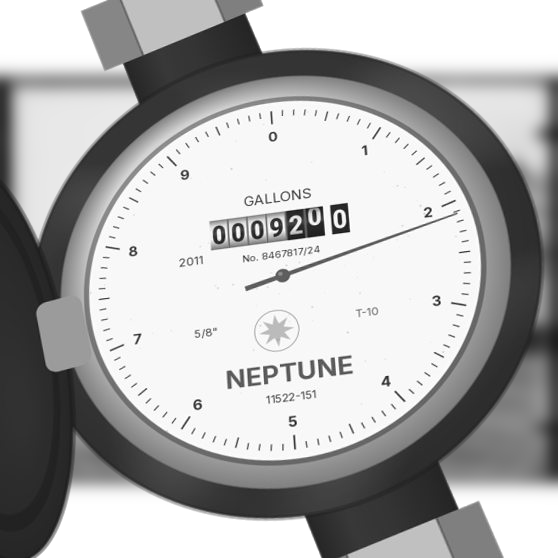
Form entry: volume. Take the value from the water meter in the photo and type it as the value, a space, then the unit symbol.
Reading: 9202.1 gal
